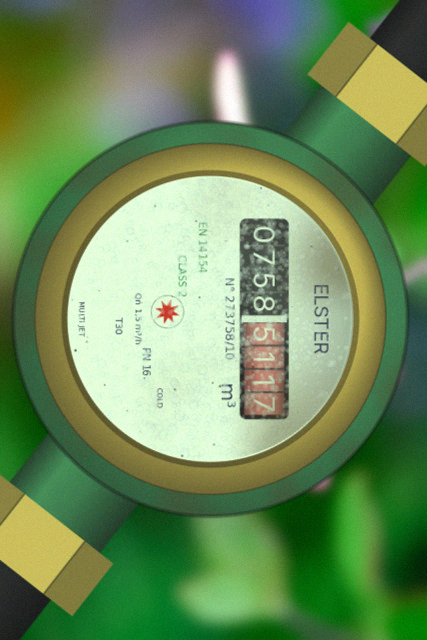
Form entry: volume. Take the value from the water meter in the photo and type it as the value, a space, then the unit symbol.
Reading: 758.5117 m³
